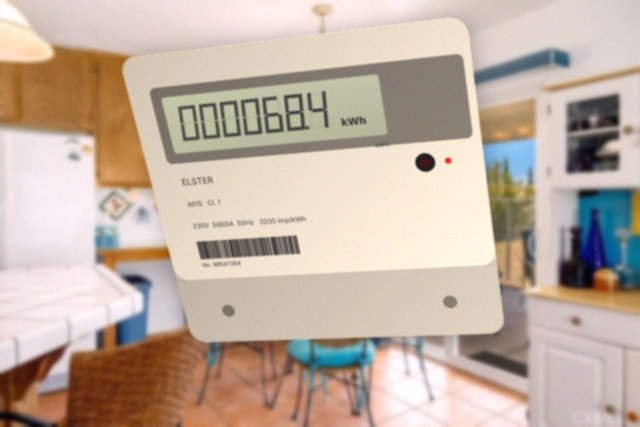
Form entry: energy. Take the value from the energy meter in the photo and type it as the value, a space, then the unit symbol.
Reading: 68.4 kWh
